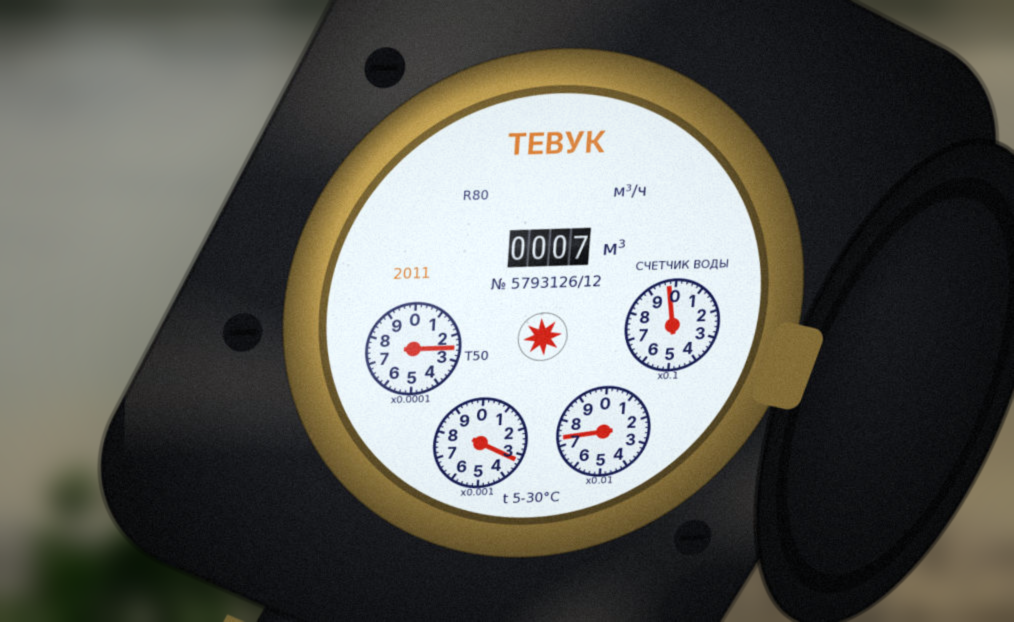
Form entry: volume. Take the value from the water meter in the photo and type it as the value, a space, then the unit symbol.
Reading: 6.9732 m³
